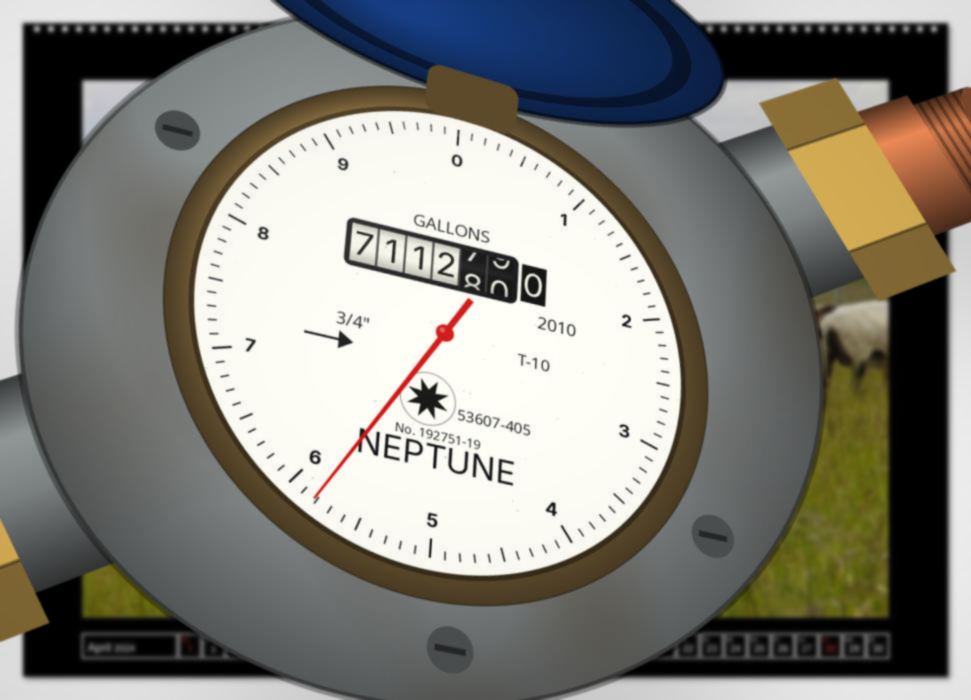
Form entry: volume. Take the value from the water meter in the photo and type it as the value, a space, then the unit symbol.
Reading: 7112795.8 gal
